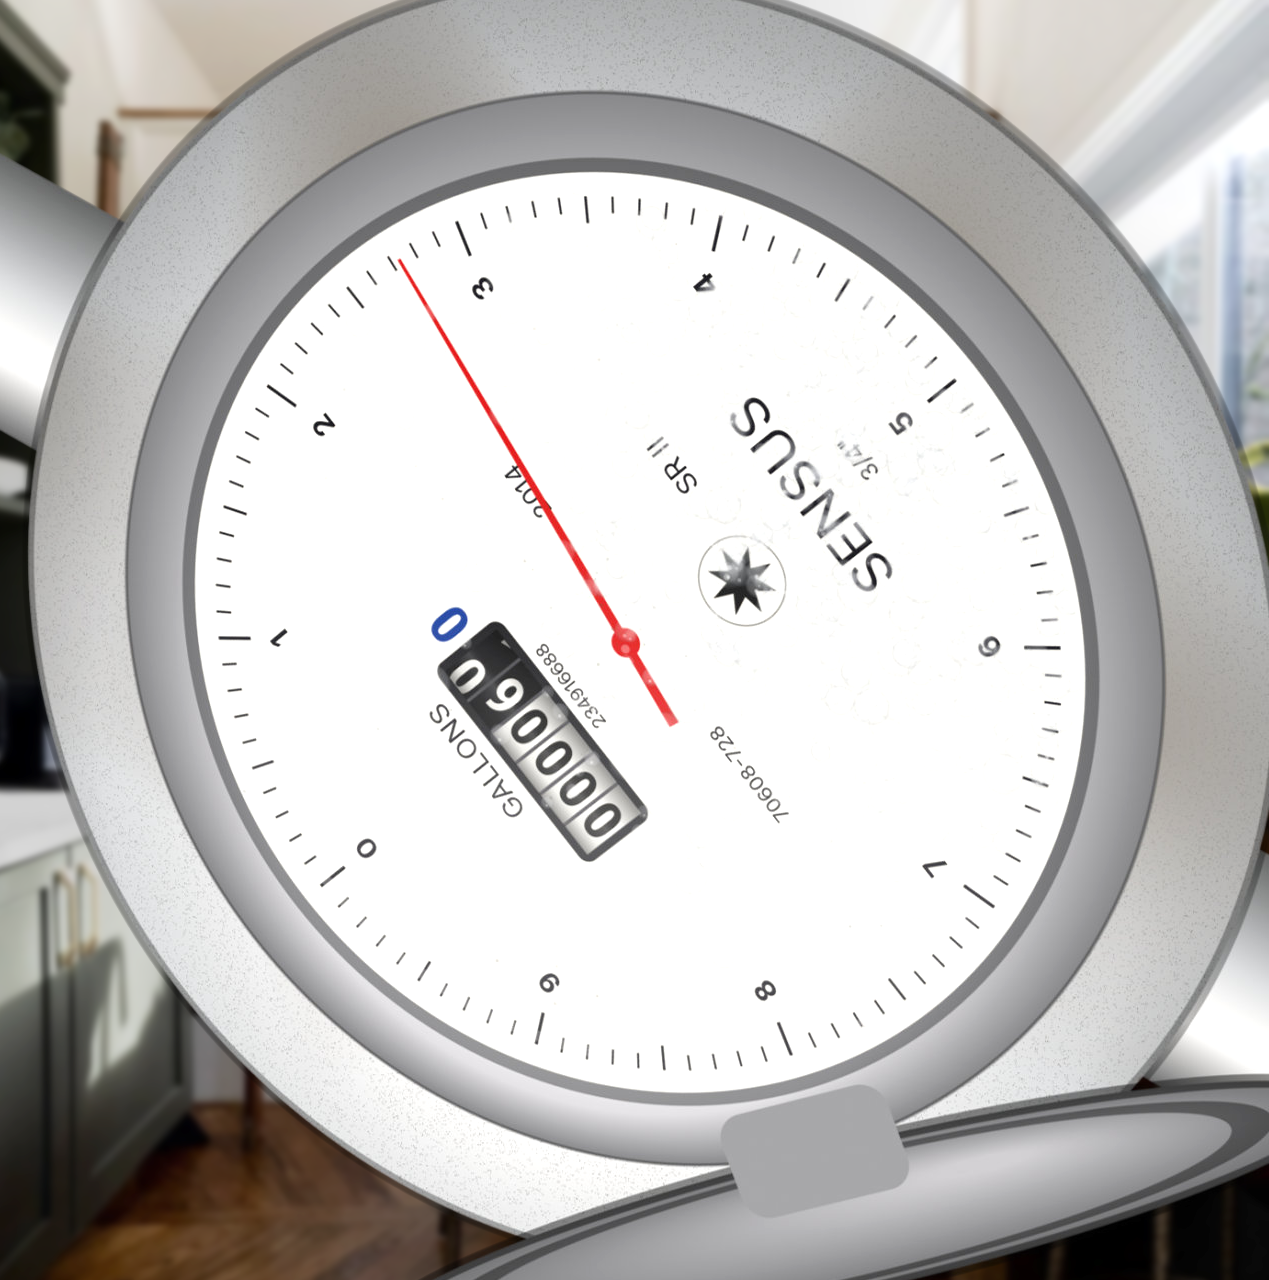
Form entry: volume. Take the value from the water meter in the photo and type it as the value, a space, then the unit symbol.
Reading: 602.7 gal
